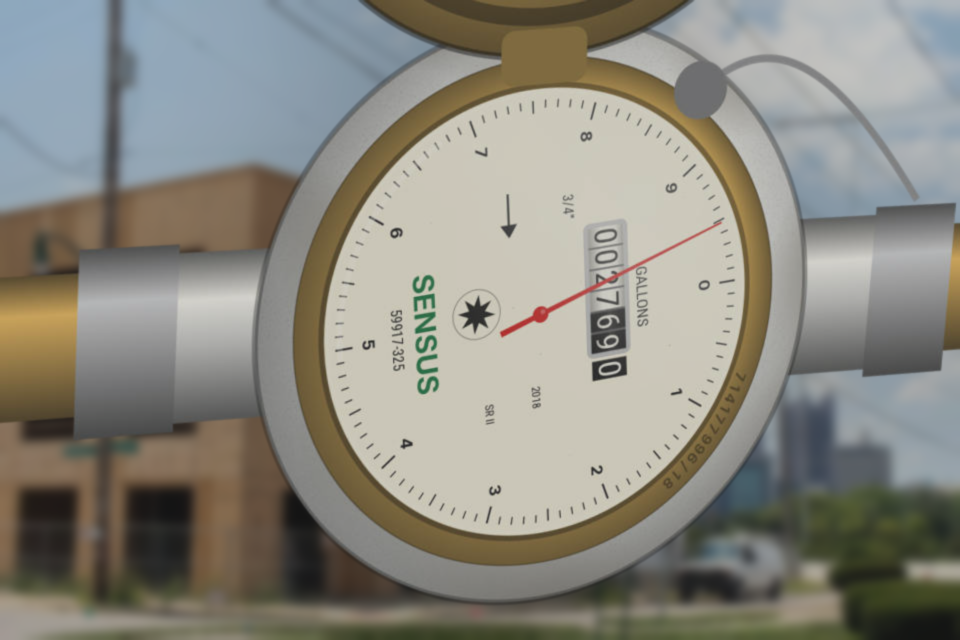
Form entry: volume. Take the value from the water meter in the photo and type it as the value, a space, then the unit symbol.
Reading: 27689.5 gal
